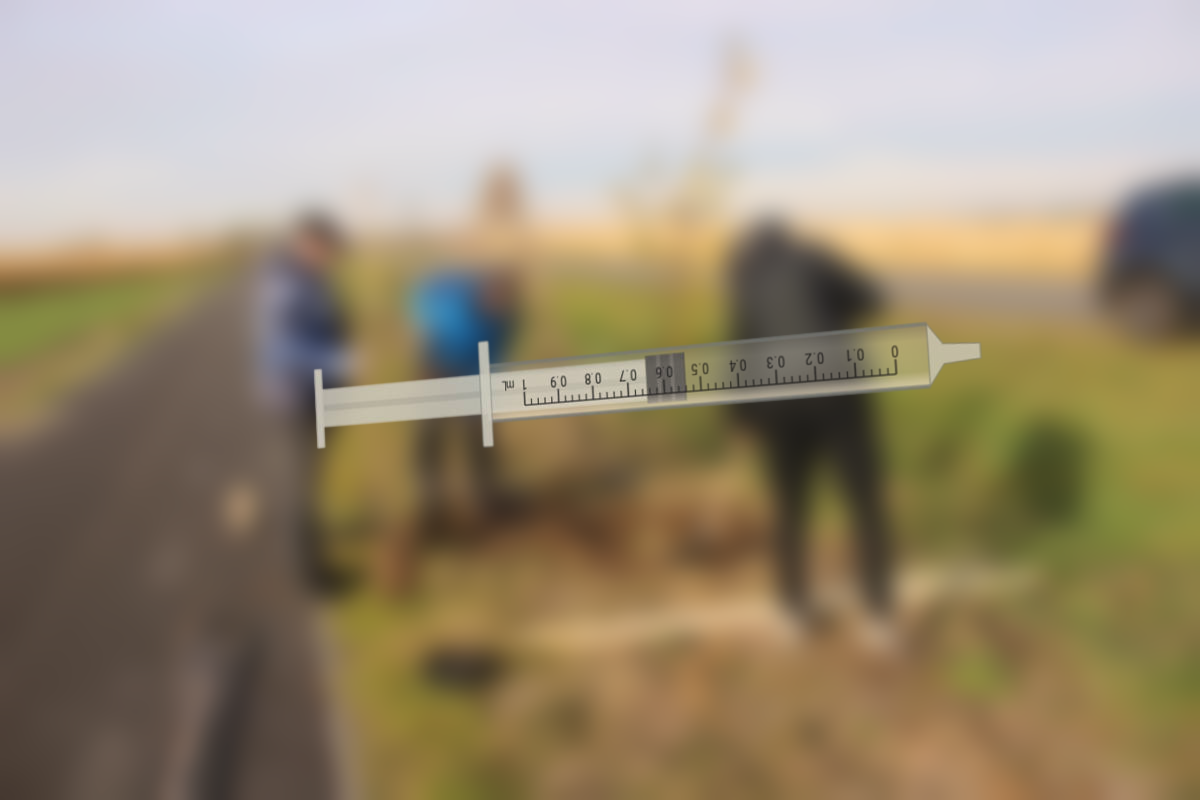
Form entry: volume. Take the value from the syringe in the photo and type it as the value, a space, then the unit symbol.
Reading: 0.54 mL
